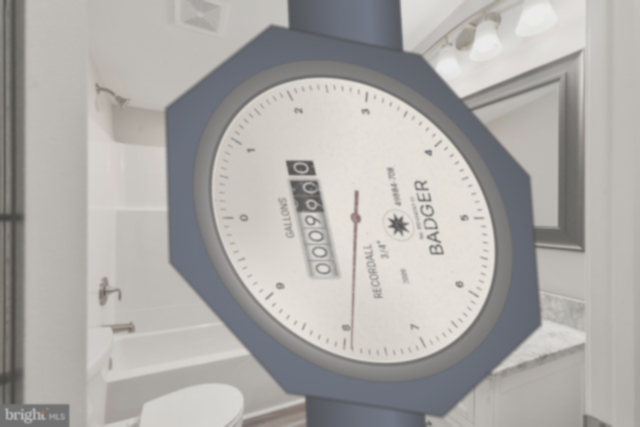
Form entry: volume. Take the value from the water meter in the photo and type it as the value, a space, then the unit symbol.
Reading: 9897.9 gal
